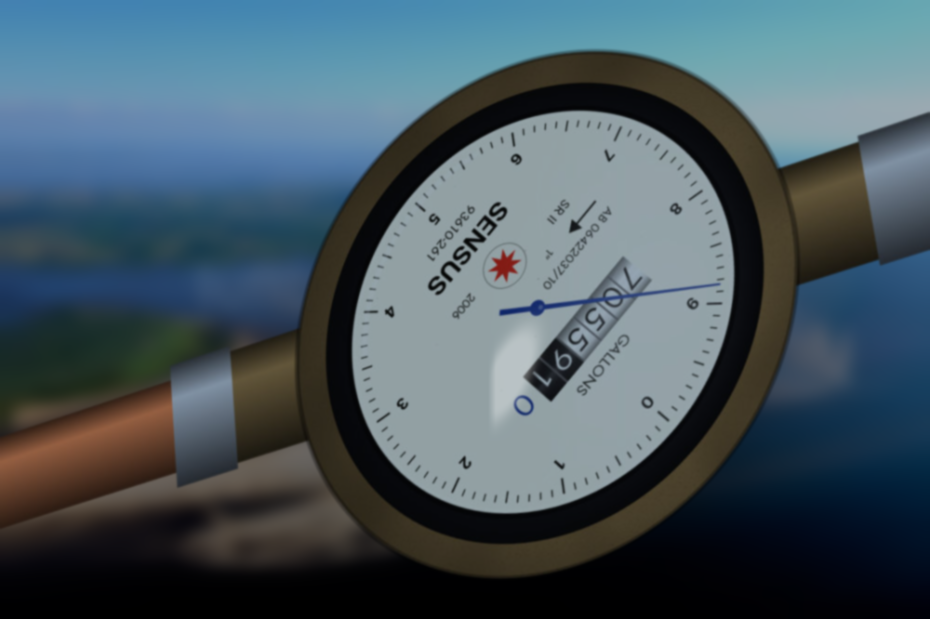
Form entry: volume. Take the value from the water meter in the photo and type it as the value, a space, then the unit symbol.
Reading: 7055908.8 gal
